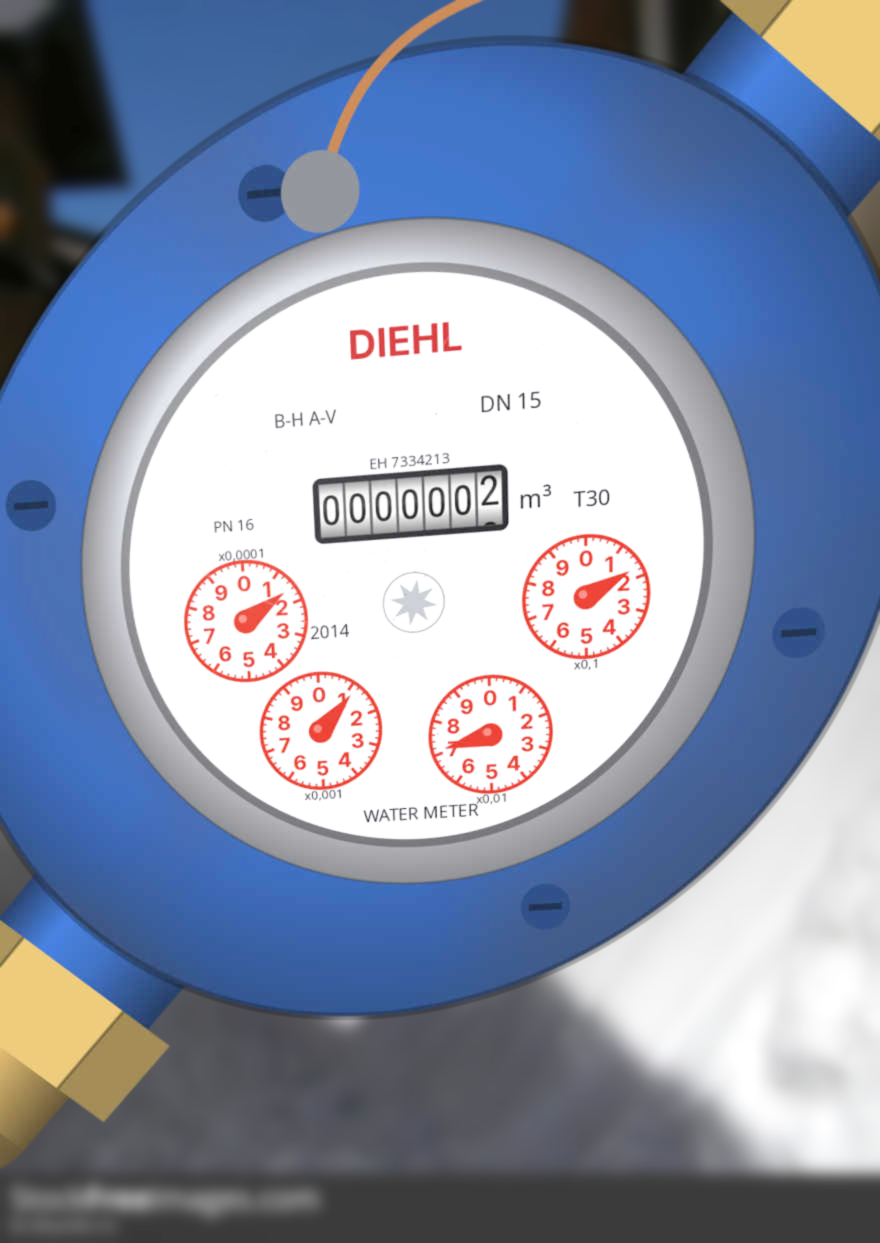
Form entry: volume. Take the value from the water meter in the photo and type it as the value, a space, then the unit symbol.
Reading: 2.1711 m³
